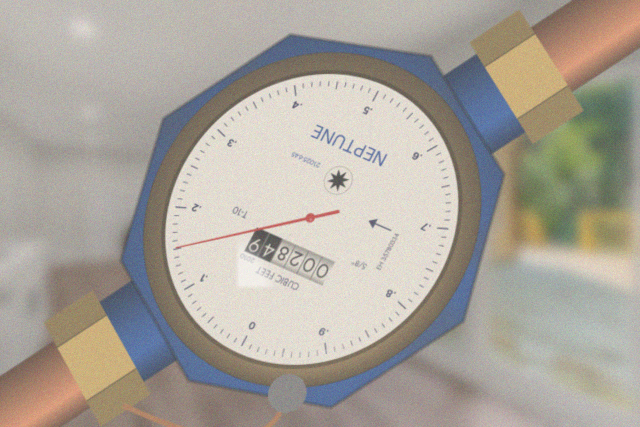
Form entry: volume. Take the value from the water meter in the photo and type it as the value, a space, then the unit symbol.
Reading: 2849.15 ft³
